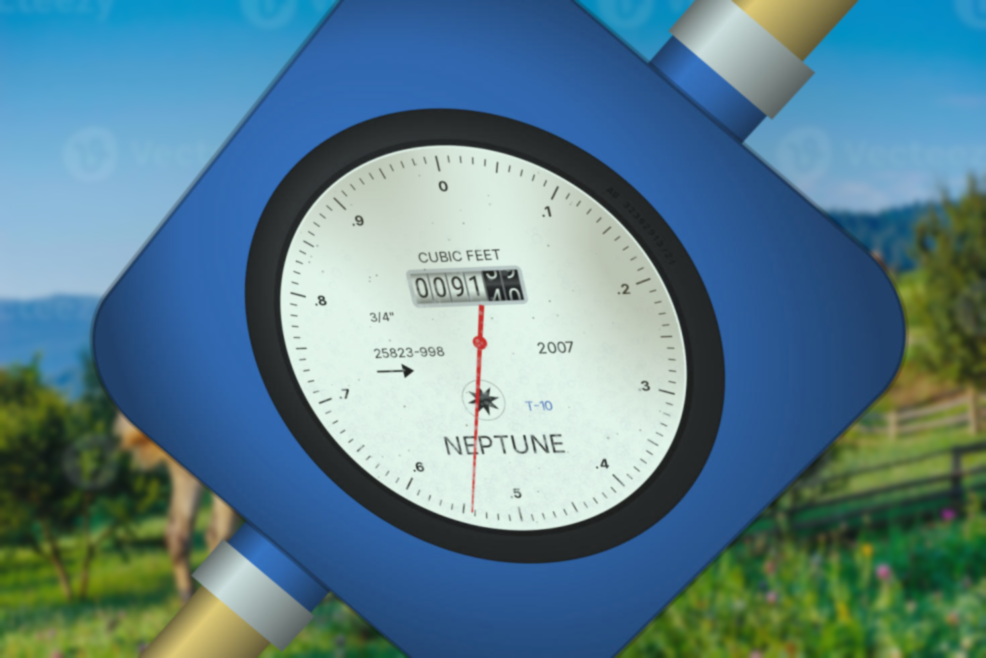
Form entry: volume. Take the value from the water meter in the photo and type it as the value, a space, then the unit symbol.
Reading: 9139.54 ft³
